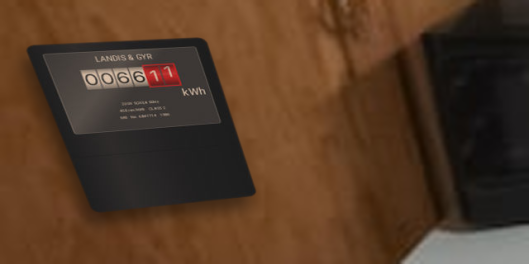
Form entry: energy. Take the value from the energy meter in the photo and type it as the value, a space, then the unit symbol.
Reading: 66.11 kWh
